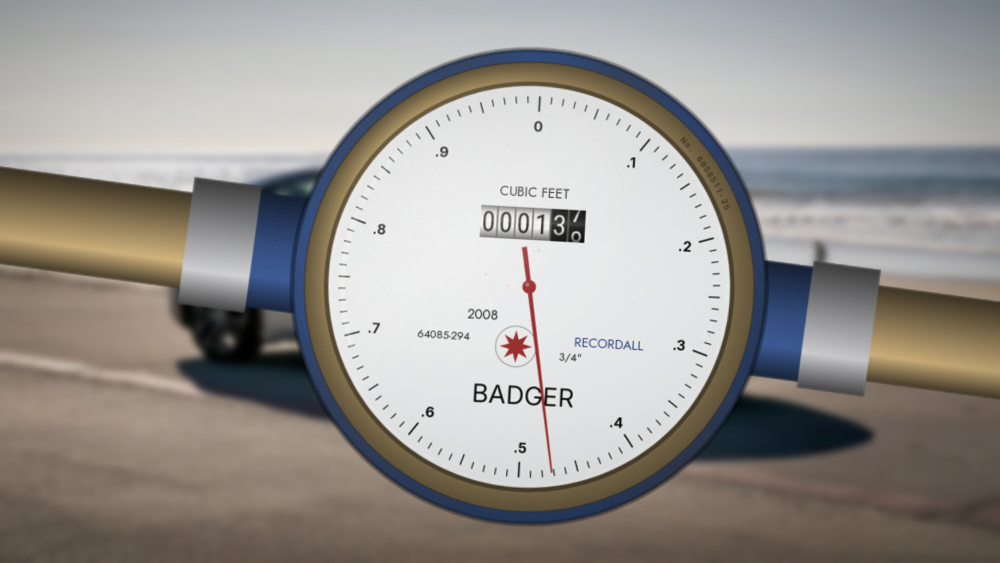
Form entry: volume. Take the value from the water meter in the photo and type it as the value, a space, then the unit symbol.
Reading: 137.47 ft³
